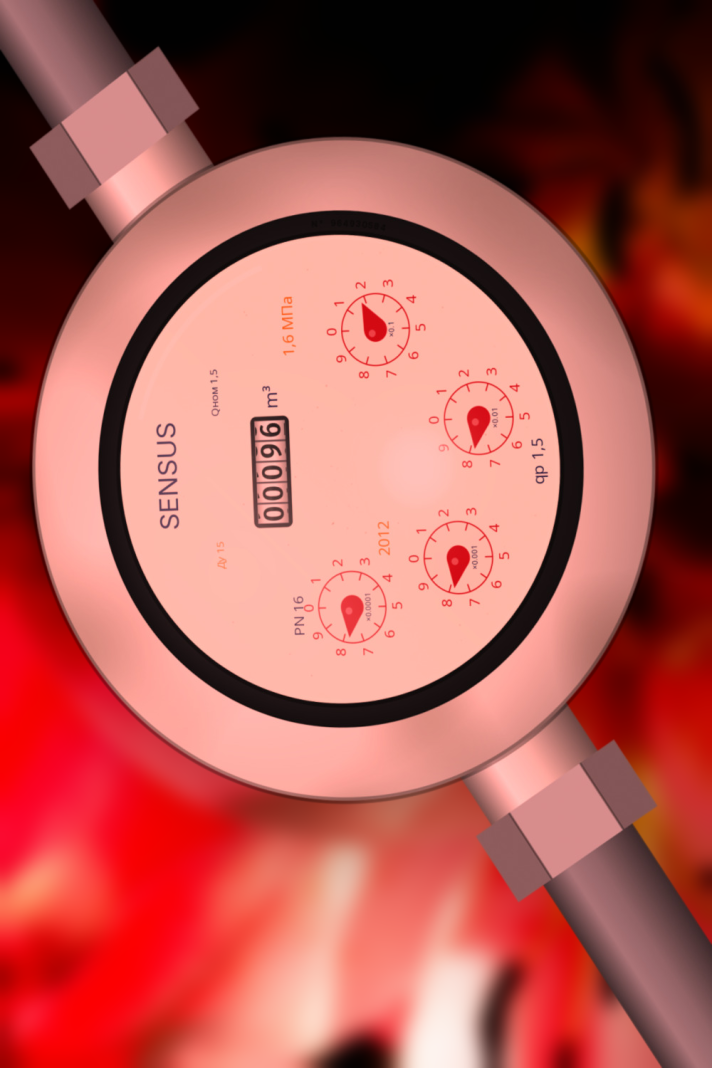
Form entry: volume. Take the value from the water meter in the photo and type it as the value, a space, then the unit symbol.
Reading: 96.1777 m³
